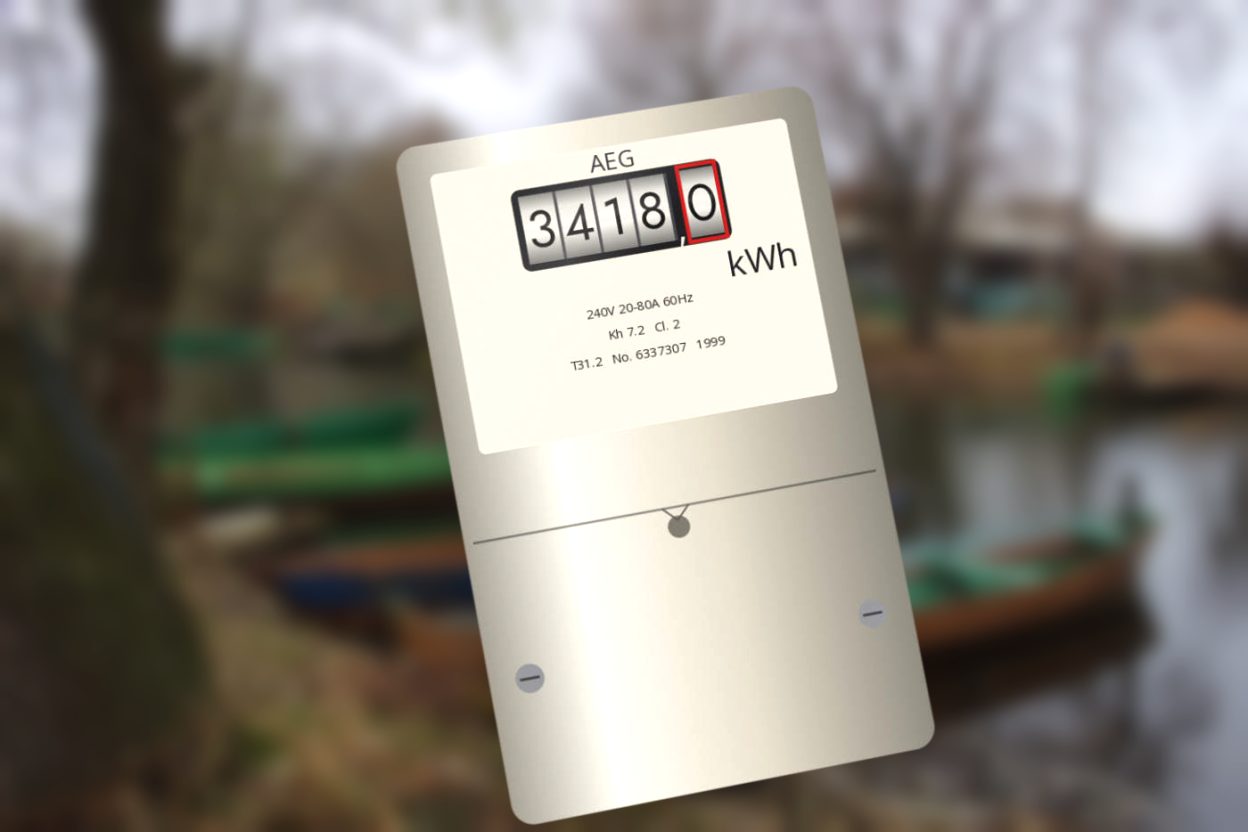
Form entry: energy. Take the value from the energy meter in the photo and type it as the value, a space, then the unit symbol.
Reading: 3418.0 kWh
